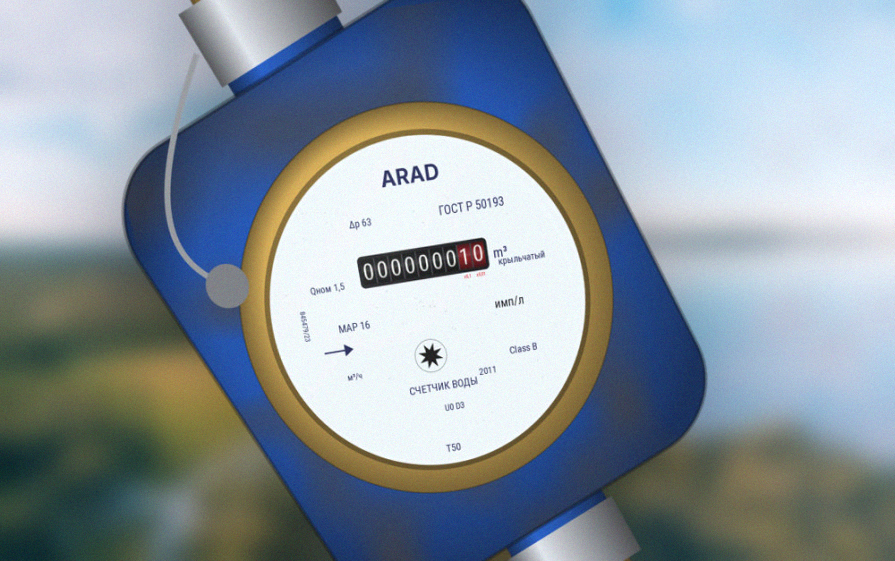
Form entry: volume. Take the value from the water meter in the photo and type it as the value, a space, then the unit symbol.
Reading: 0.10 m³
